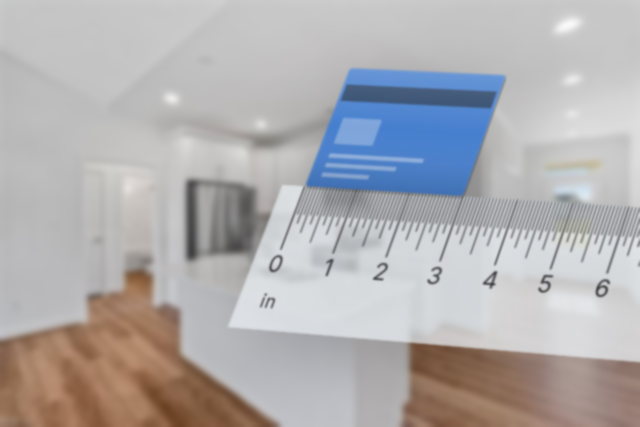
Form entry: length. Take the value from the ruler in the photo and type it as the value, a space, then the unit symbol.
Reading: 3 in
